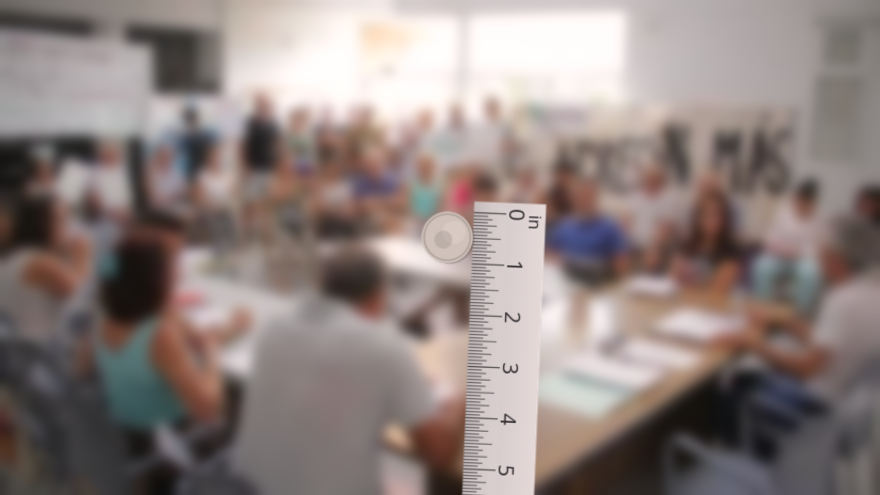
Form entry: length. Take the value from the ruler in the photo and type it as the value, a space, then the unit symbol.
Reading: 1 in
